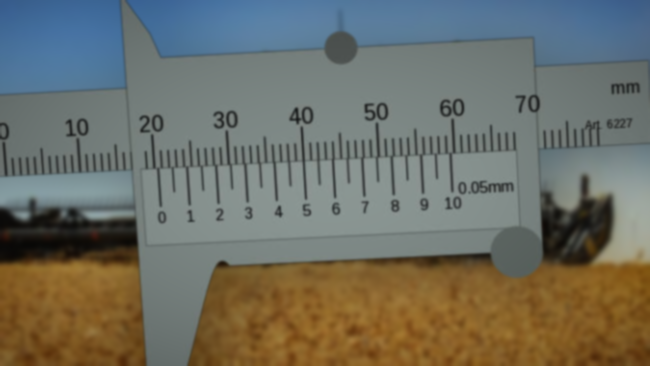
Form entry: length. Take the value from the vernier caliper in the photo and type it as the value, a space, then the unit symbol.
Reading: 20.5 mm
